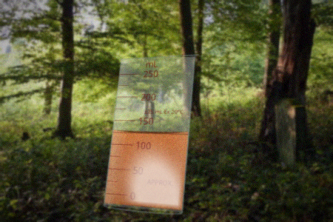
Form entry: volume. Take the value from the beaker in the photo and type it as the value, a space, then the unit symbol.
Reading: 125 mL
